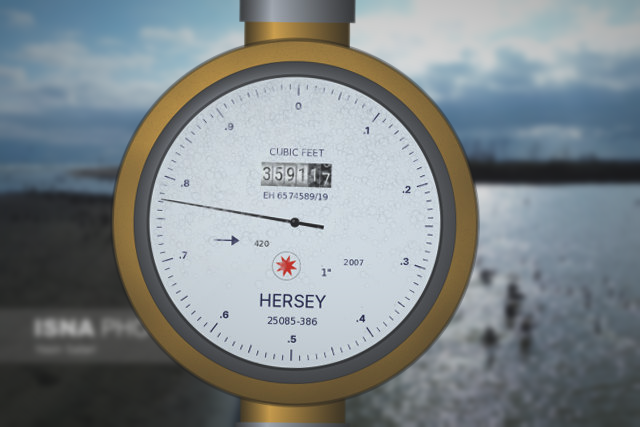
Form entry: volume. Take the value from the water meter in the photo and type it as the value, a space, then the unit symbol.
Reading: 359116.77 ft³
